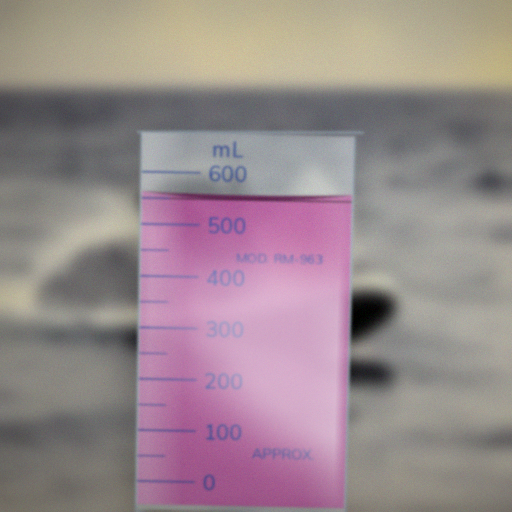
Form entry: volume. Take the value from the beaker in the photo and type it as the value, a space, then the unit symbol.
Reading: 550 mL
